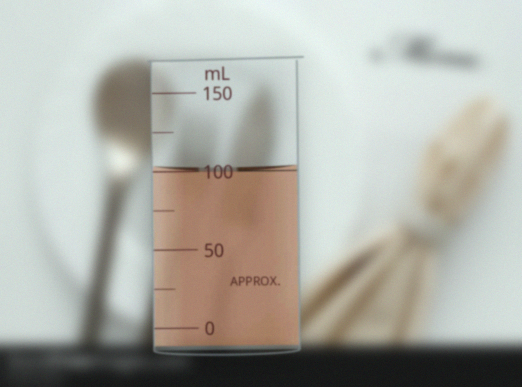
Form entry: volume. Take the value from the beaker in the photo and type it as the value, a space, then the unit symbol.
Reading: 100 mL
